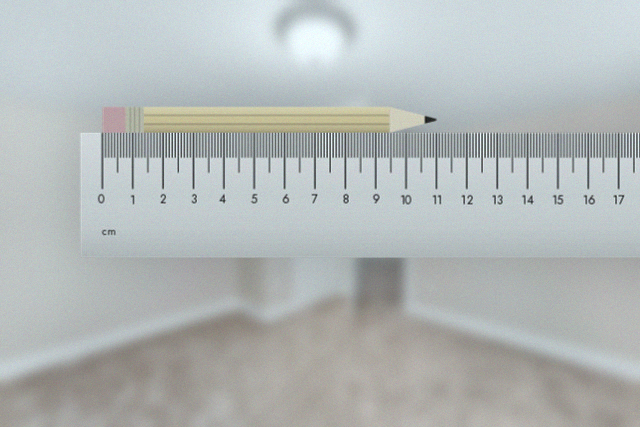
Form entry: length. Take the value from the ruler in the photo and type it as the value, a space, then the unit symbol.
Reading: 11 cm
